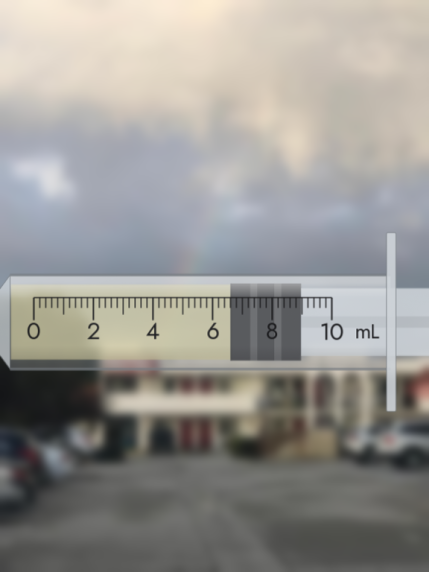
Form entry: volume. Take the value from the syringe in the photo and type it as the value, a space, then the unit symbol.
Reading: 6.6 mL
